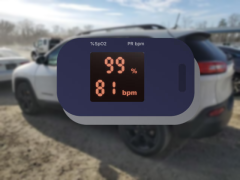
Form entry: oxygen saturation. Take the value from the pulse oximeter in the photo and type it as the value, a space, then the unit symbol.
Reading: 99 %
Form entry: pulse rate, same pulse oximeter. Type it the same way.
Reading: 81 bpm
